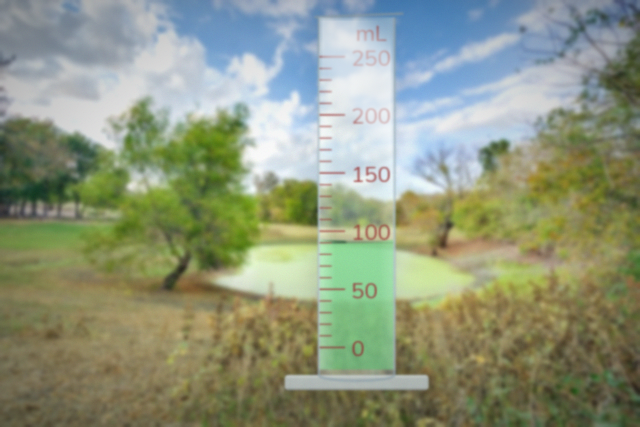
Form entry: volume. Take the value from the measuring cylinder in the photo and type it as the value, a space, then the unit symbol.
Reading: 90 mL
